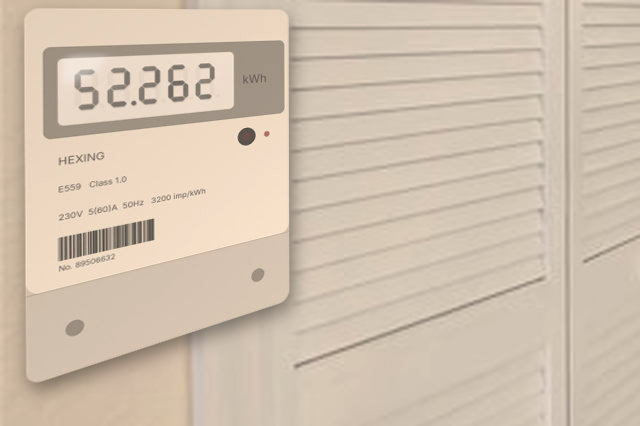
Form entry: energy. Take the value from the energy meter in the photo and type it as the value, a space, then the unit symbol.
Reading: 52.262 kWh
